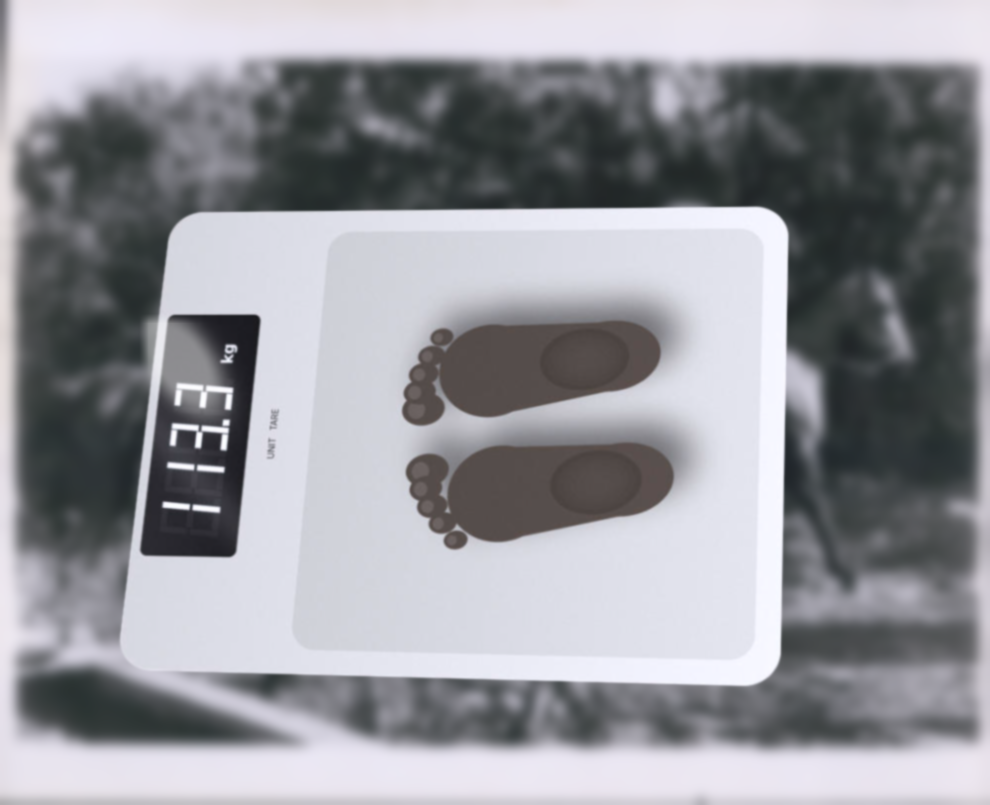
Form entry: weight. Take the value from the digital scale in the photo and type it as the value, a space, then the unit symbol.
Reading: 113.3 kg
